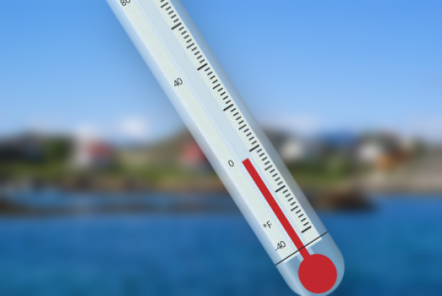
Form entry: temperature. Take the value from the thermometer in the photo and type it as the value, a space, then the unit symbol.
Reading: -2 °F
